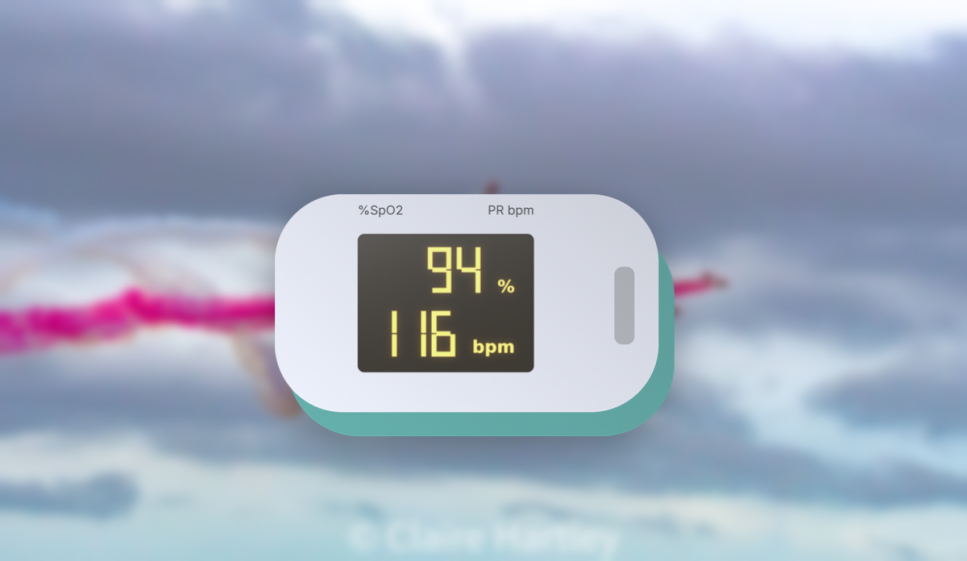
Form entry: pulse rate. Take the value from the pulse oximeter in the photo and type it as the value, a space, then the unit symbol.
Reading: 116 bpm
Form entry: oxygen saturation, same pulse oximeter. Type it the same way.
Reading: 94 %
